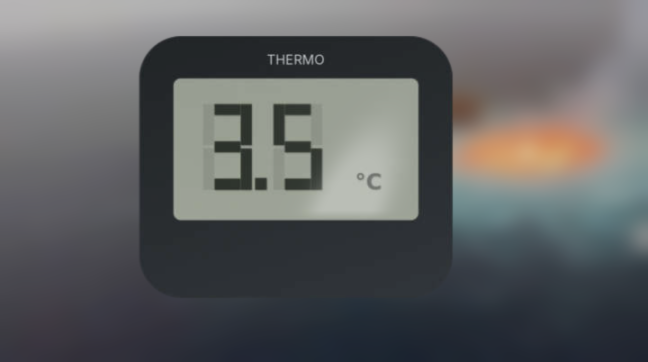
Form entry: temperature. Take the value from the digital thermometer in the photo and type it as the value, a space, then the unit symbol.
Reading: 3.5 °C
